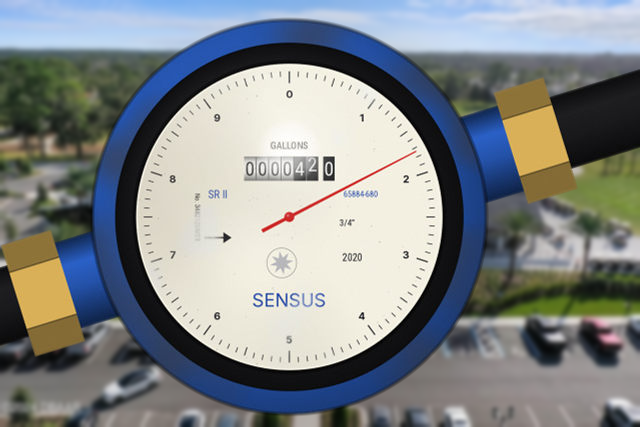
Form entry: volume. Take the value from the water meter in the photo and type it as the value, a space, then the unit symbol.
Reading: 421.7 gal
